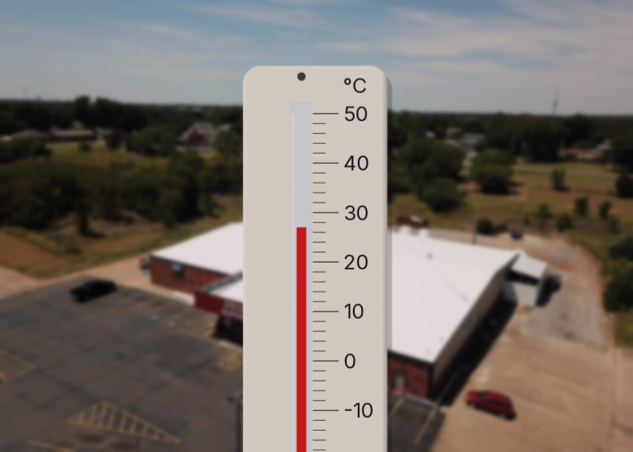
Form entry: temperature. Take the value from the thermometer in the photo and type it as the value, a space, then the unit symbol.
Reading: 27 °C
